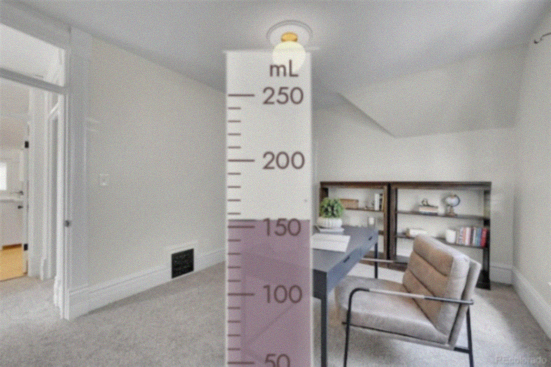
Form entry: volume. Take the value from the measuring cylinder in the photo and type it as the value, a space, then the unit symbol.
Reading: 155 mL
